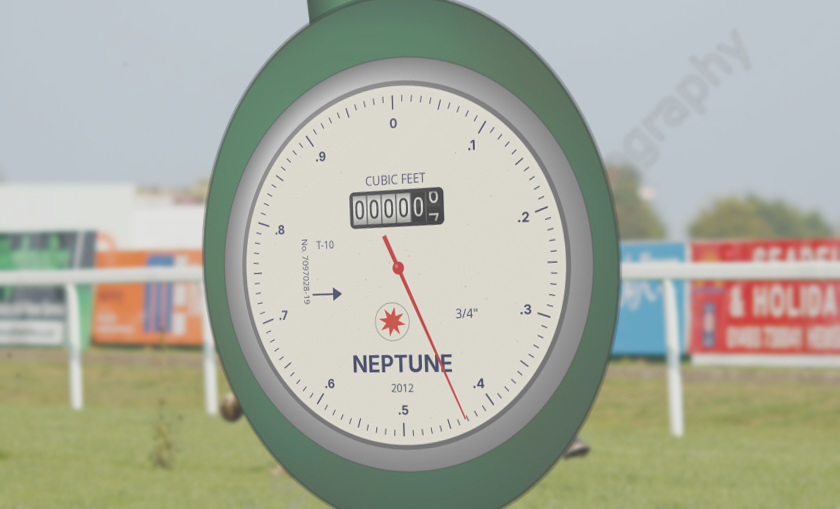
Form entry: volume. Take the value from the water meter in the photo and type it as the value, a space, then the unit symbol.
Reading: 6.43 ft³
